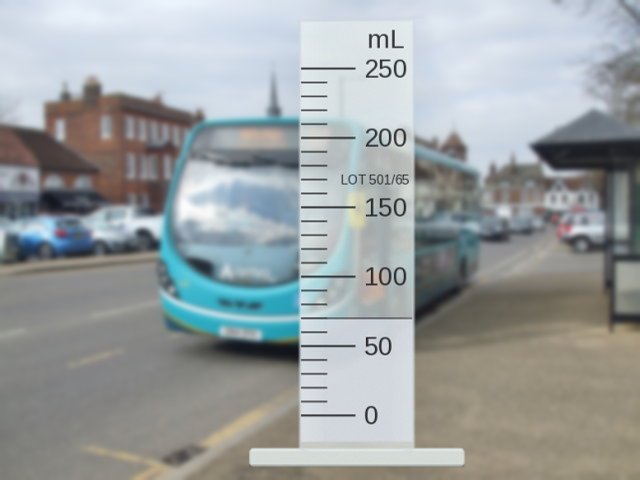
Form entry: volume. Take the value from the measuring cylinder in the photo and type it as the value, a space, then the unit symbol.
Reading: 70 mL
